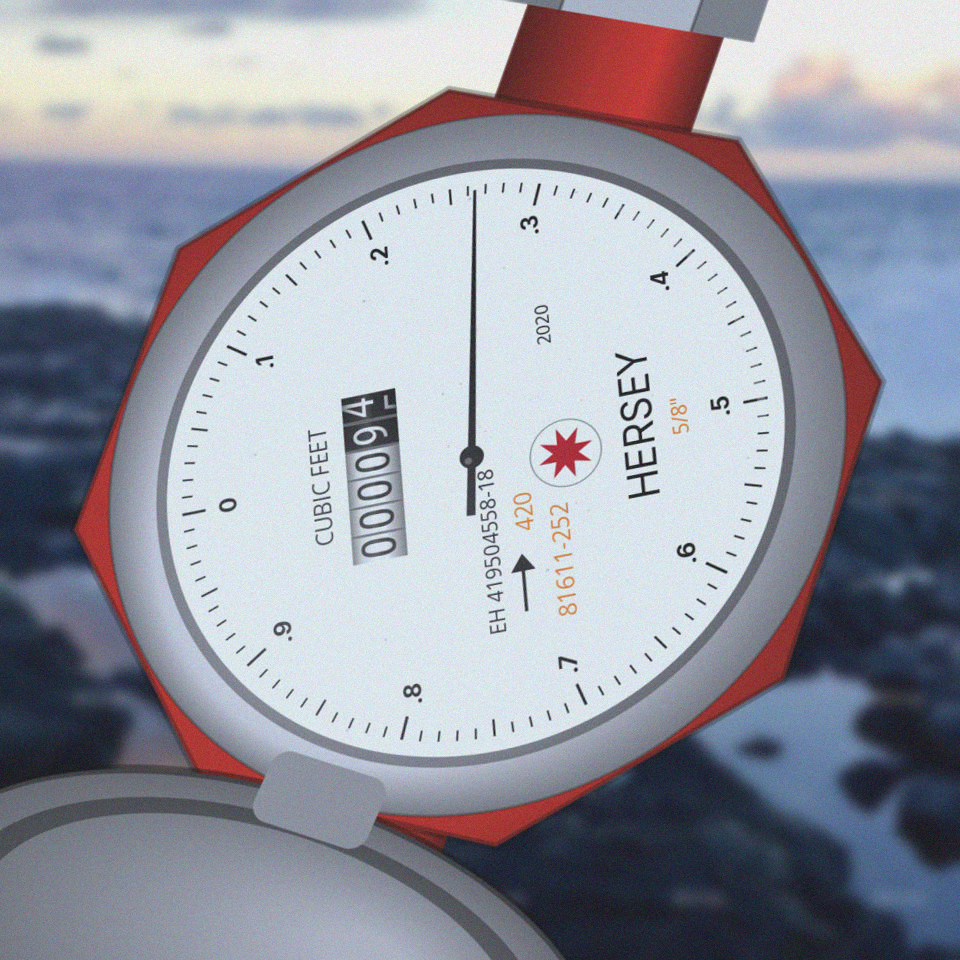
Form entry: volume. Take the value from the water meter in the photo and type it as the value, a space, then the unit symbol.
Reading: 94.26 ft³
